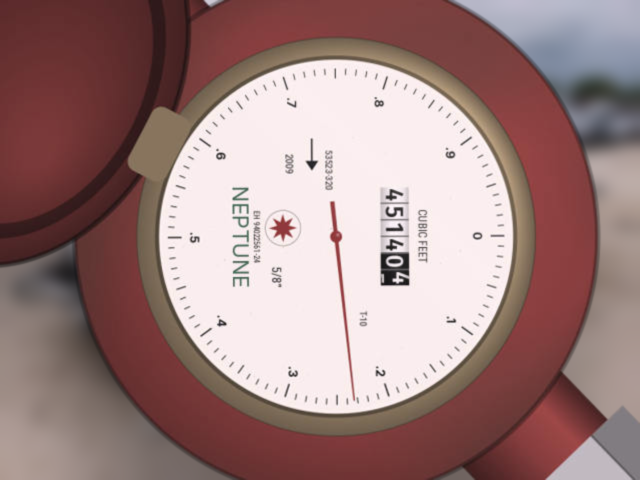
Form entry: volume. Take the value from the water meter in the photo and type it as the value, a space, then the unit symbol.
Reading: 451404.23 ft³
